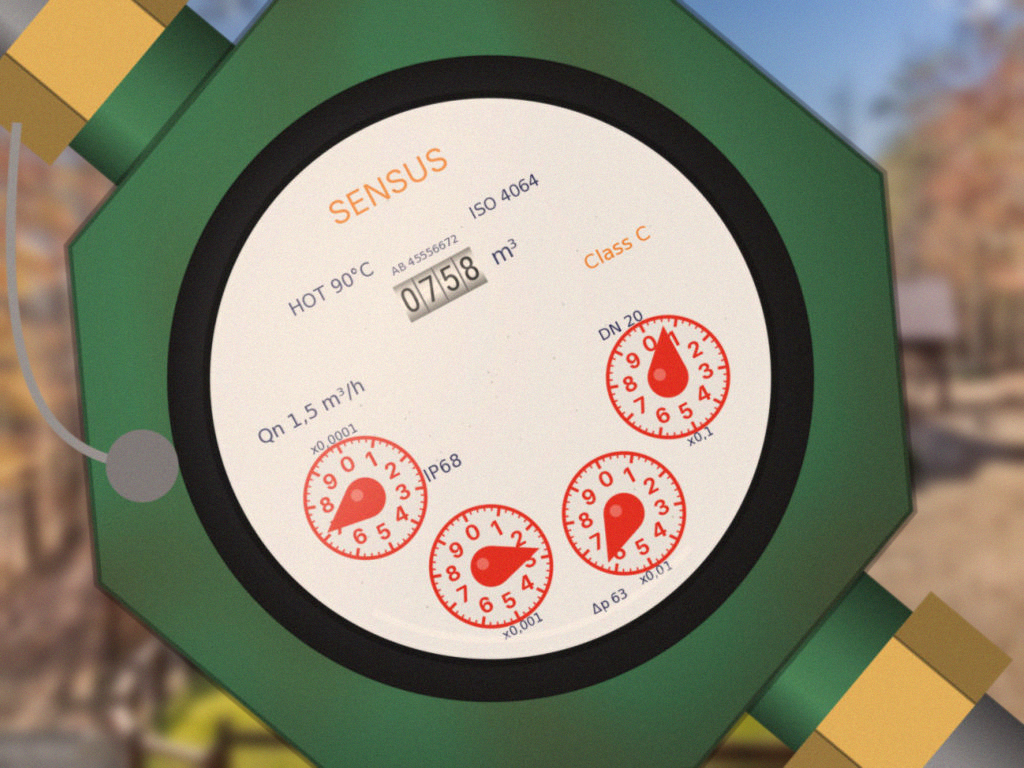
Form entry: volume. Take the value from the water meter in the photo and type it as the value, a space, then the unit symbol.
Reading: 758.0627 m³
